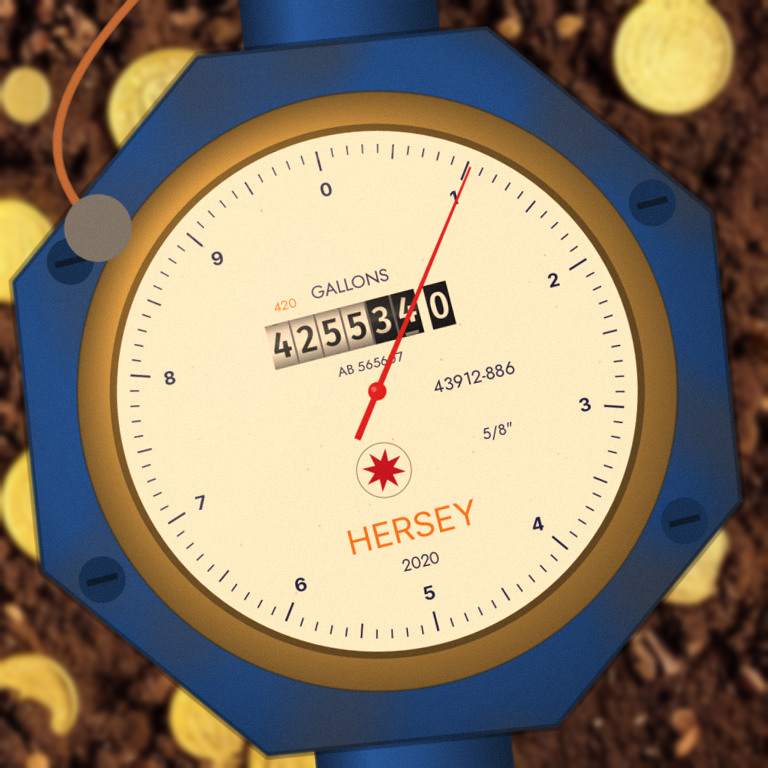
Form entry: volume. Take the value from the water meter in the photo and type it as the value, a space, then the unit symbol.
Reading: 4255341.0 gal
